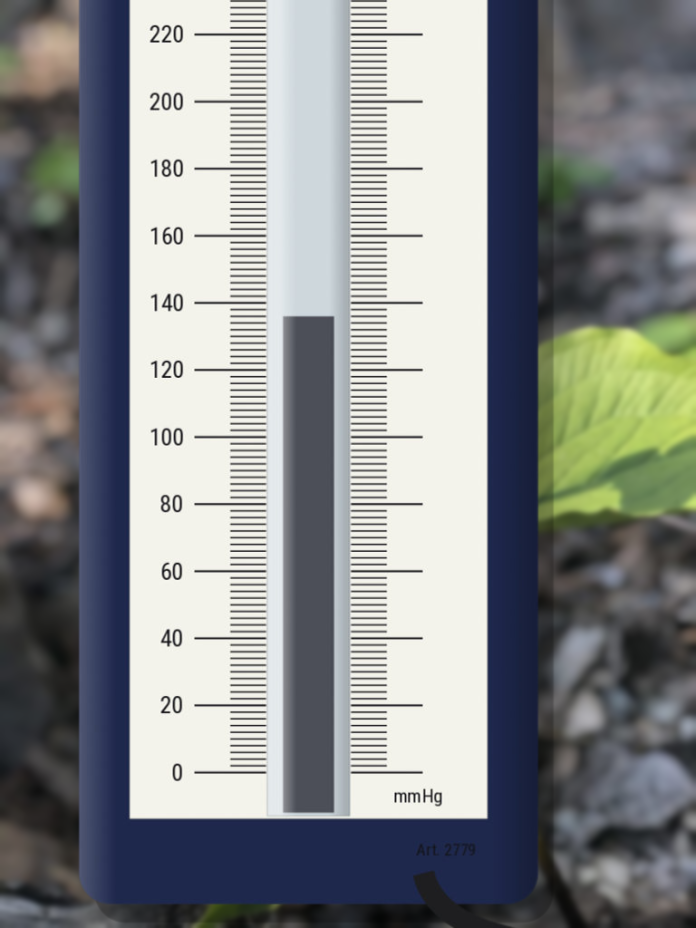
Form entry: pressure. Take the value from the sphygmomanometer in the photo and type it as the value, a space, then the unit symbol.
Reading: 136 mmHg
